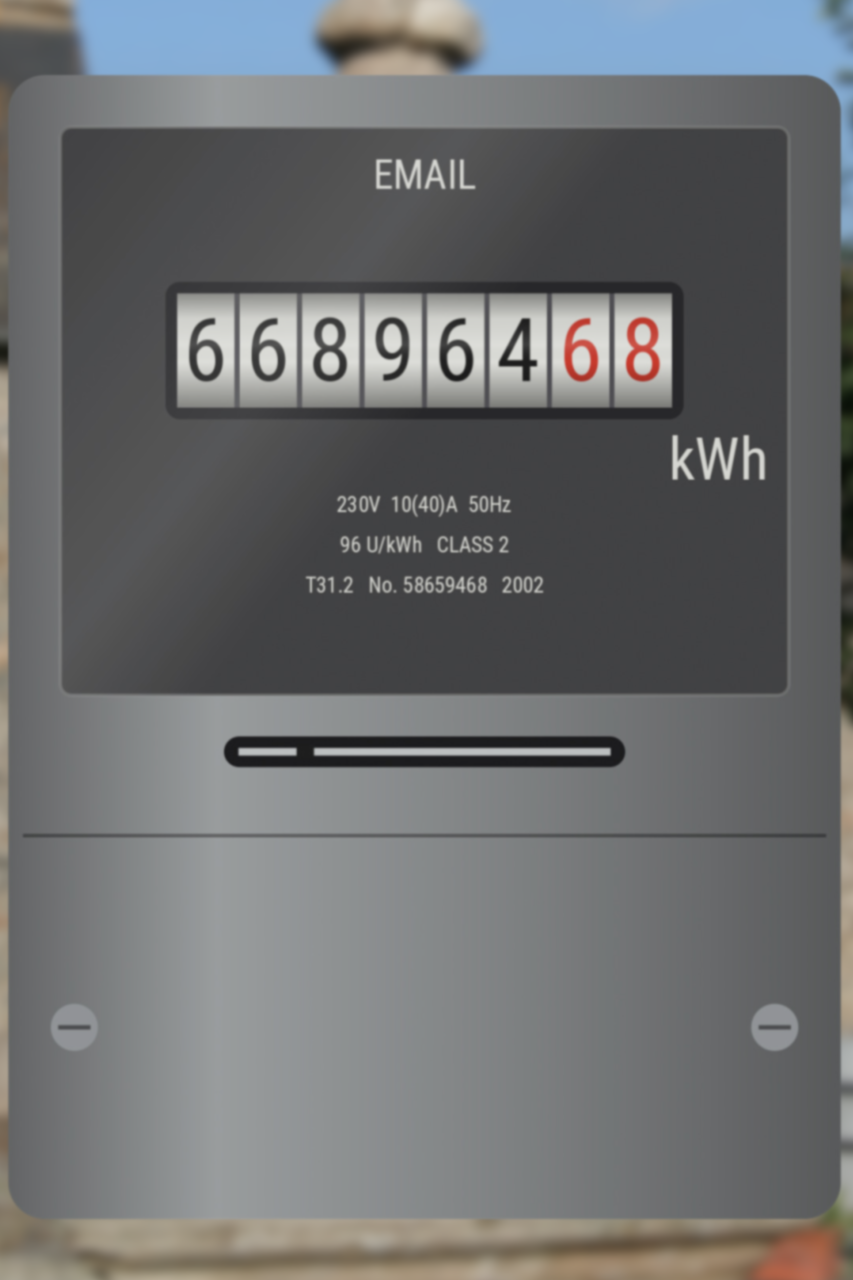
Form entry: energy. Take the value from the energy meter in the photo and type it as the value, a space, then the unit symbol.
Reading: 668964.68 kWh
